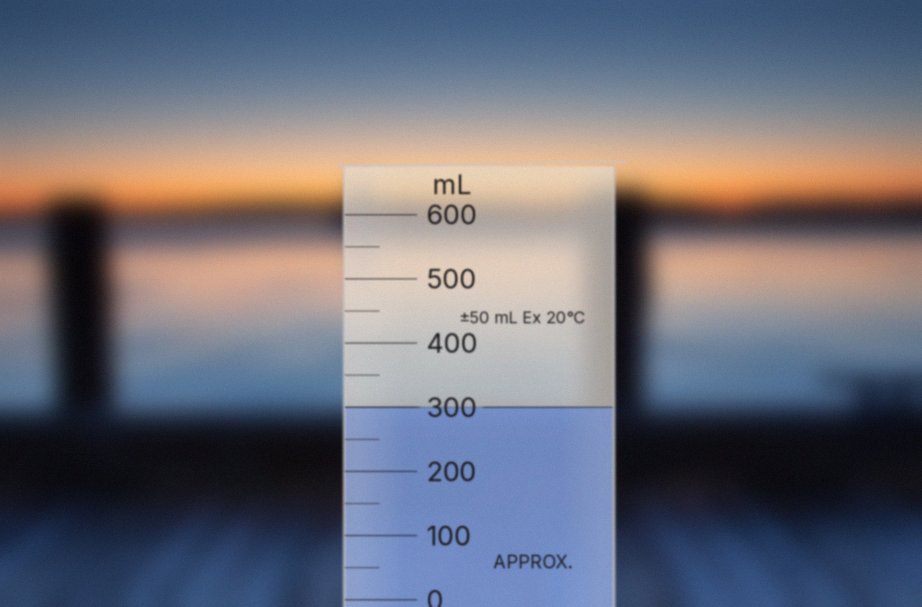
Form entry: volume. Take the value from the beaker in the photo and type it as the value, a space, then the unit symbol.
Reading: 300 mL
